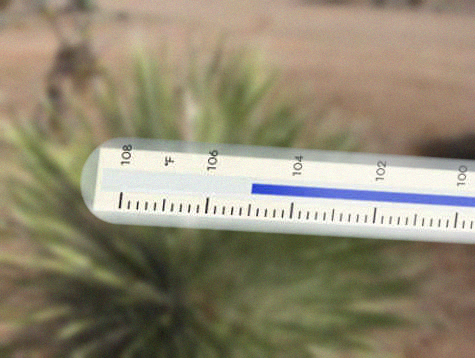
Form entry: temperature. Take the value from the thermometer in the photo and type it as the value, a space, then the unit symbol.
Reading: 105 °F
